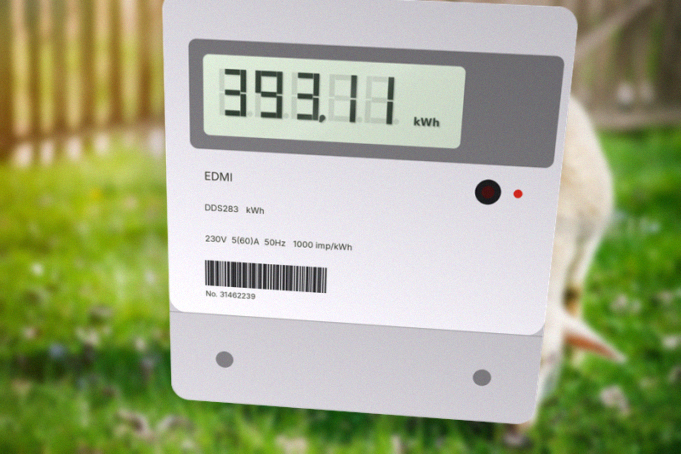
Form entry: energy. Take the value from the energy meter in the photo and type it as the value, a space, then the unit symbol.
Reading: 393.11 kWh
